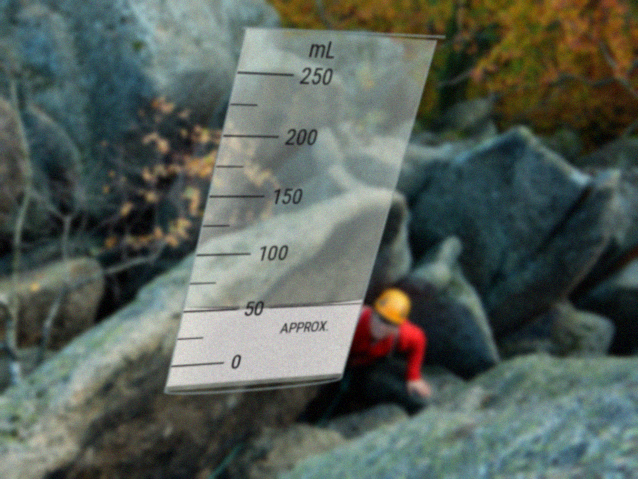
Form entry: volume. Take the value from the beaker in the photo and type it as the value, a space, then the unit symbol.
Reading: 50 mL
